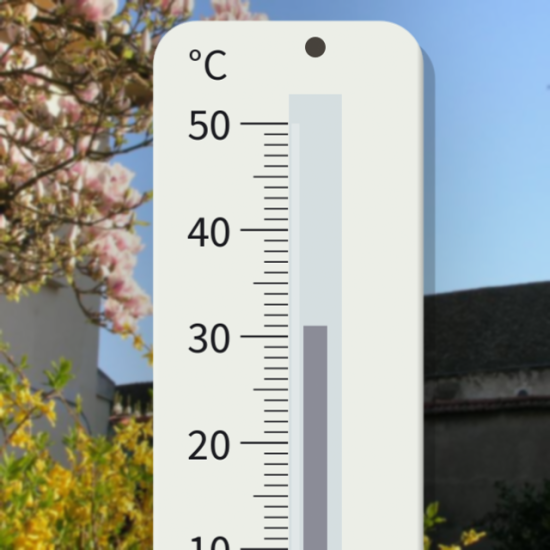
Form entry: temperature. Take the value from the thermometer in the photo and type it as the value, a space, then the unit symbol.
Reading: 31 °C
